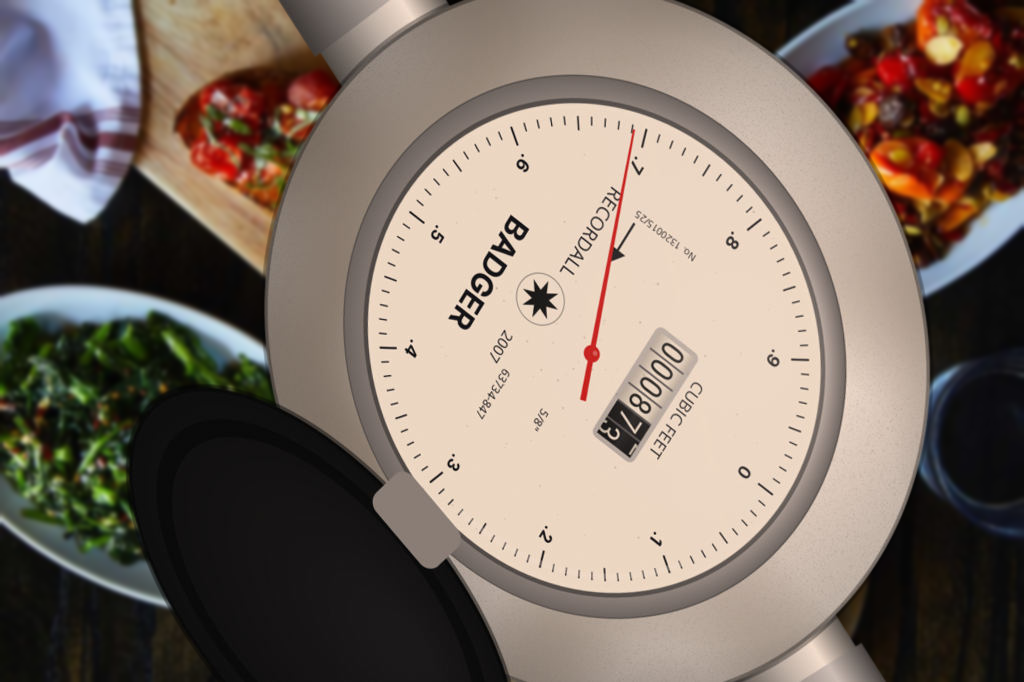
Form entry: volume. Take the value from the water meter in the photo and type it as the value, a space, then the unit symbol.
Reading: 872.69 ft³
